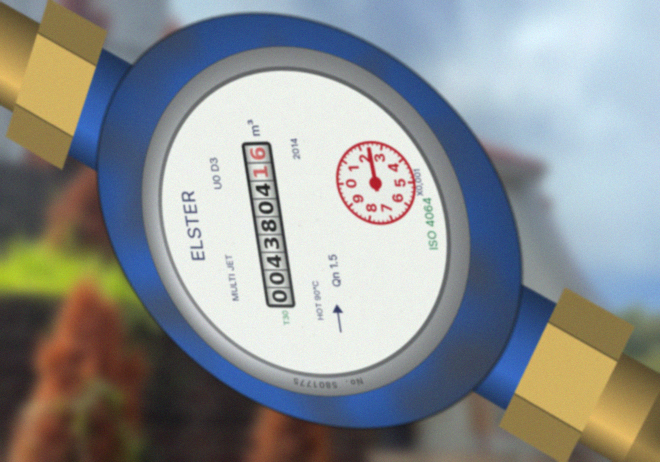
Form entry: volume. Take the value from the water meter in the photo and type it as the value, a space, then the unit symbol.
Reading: 43804.162 m³
